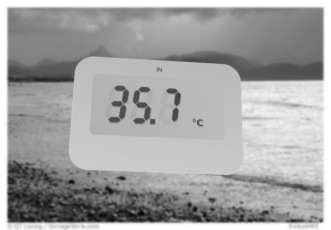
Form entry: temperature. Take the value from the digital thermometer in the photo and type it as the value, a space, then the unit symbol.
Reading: 35.7 °C
